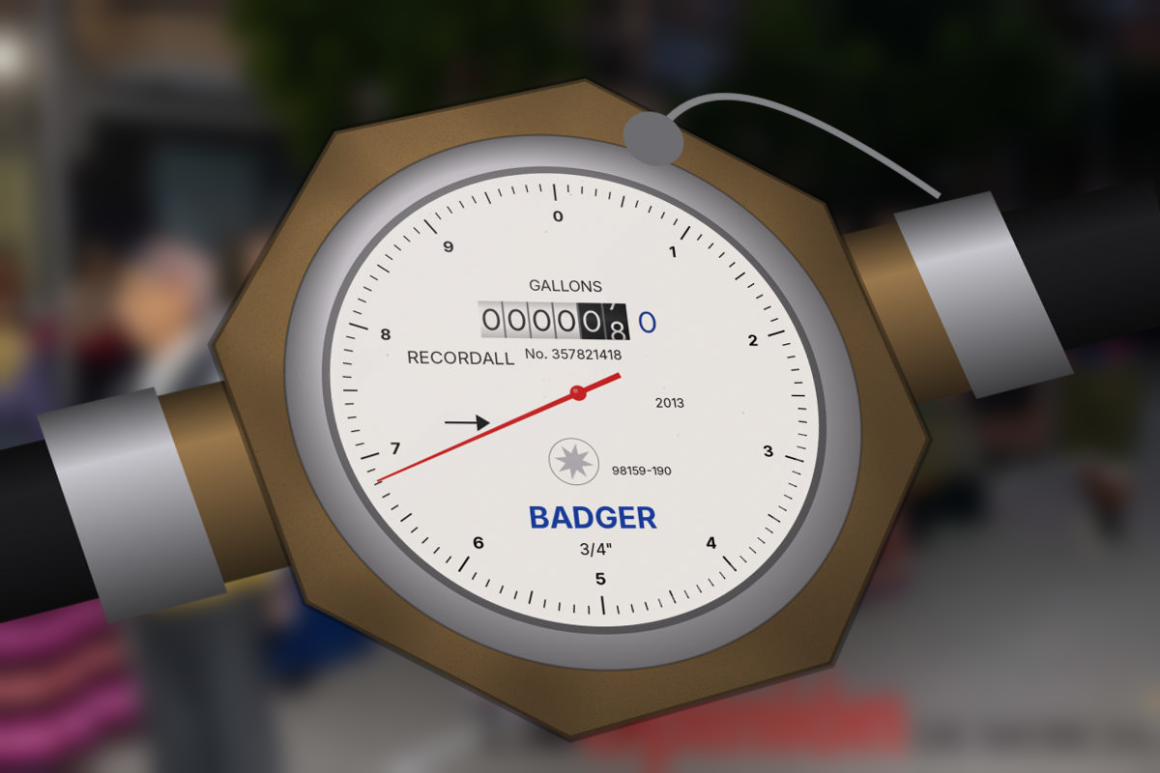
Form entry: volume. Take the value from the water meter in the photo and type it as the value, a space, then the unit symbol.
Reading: 76.8 gal
